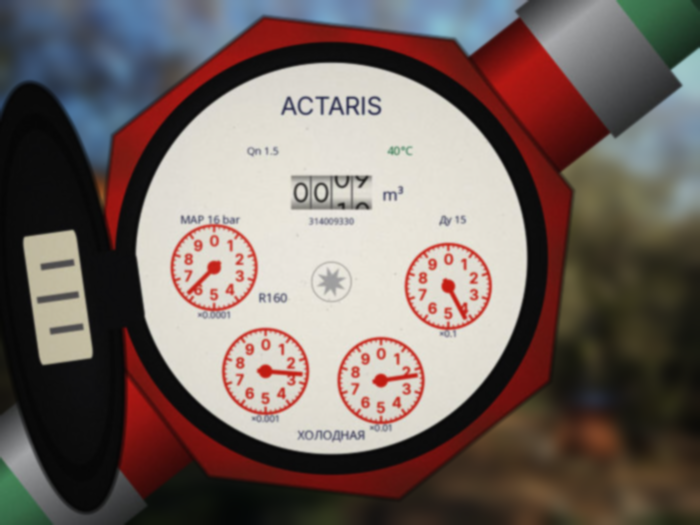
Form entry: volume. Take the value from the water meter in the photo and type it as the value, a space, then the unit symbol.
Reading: 9.4226 m³
